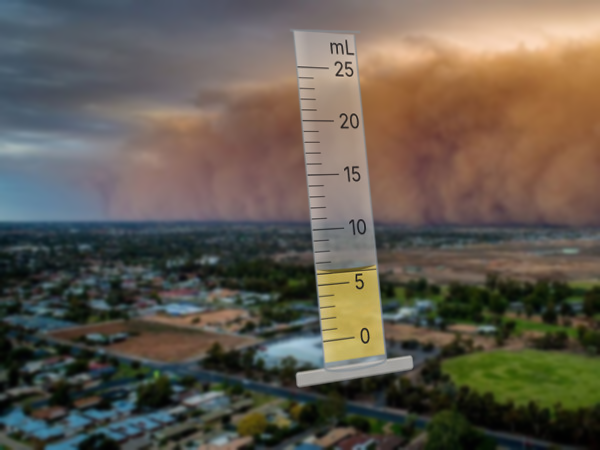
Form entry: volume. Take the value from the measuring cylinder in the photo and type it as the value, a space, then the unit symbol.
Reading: 6 mL
